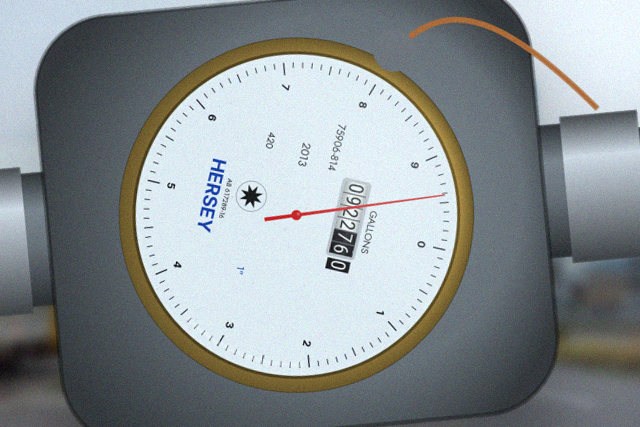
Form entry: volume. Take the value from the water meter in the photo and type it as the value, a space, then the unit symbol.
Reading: 922759.4 gal
